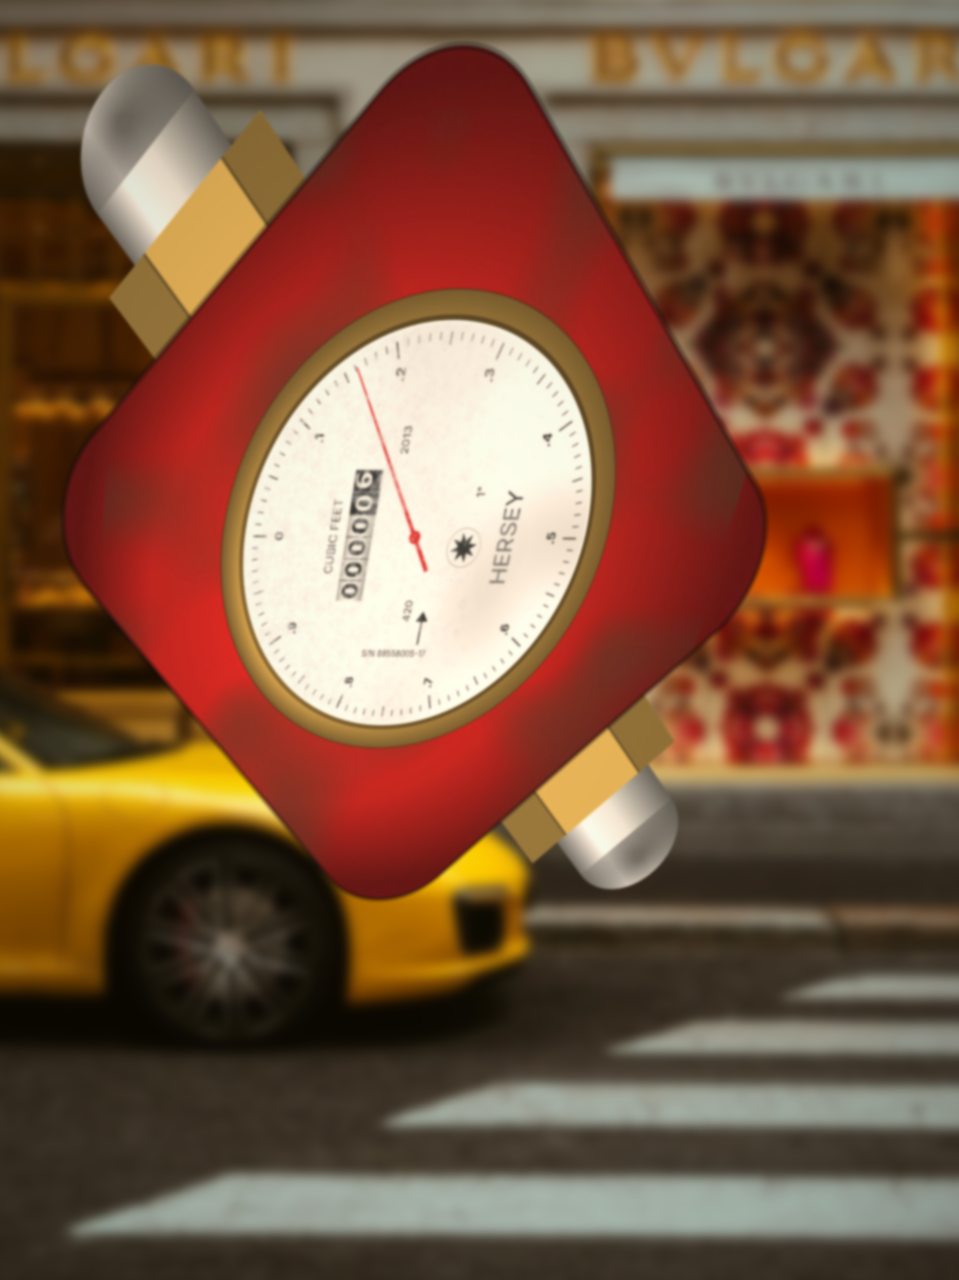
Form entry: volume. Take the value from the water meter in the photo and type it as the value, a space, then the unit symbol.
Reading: 6.16 ft³
